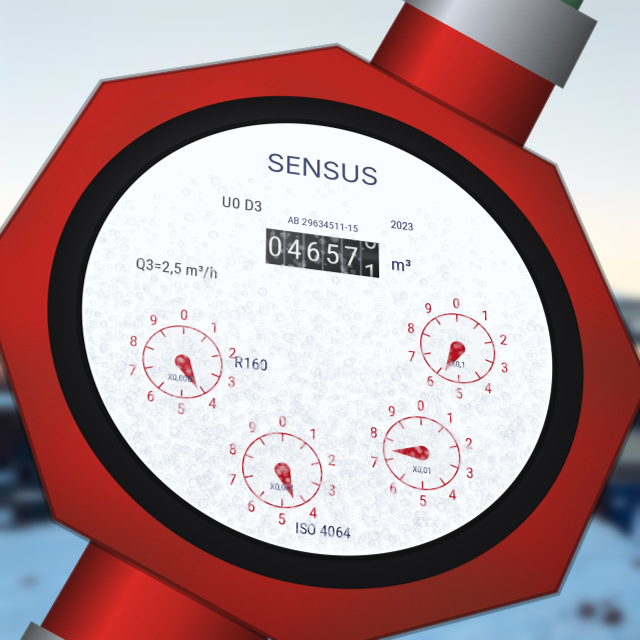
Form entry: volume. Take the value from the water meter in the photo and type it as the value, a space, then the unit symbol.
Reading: 46570.5744 m³
